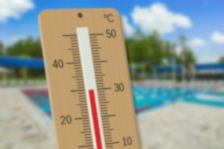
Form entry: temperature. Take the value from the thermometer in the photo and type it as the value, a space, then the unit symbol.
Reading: 30 °C
